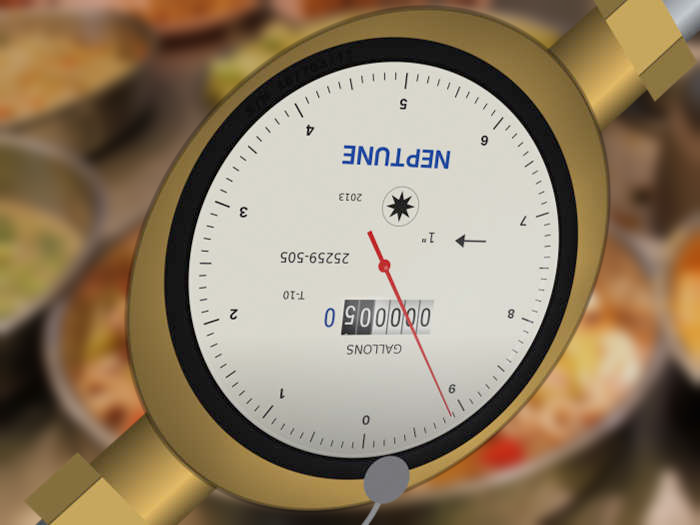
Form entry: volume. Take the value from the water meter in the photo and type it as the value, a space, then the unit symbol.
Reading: 49.1 gal
